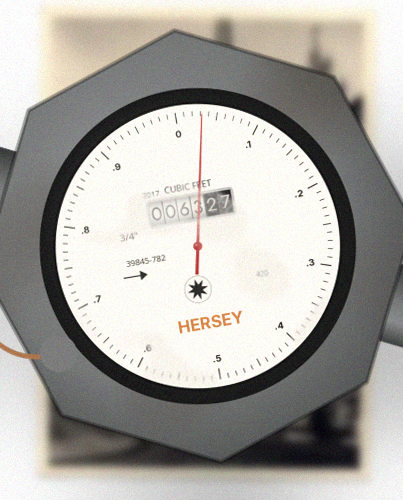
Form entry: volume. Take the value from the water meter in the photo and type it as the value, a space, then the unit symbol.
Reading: 6327.03 ft³
